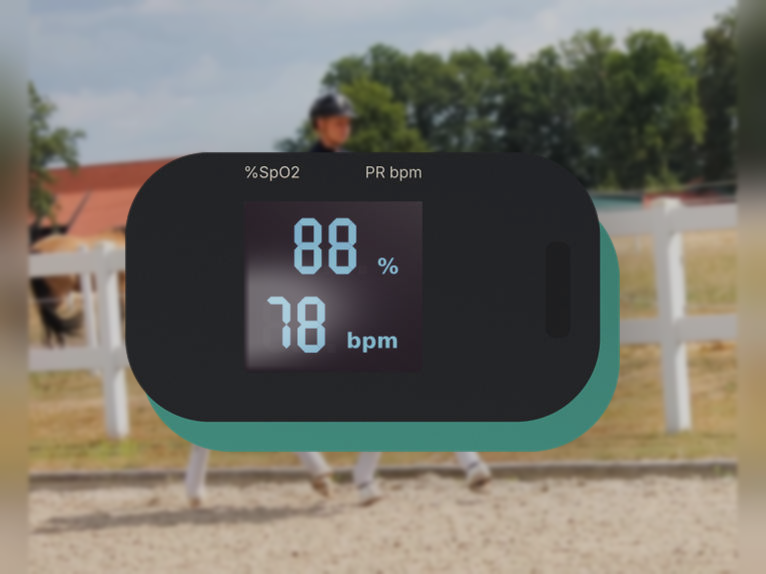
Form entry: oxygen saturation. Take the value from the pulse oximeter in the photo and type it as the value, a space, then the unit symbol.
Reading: 88 %
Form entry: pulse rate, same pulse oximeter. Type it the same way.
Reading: 78 bpm
